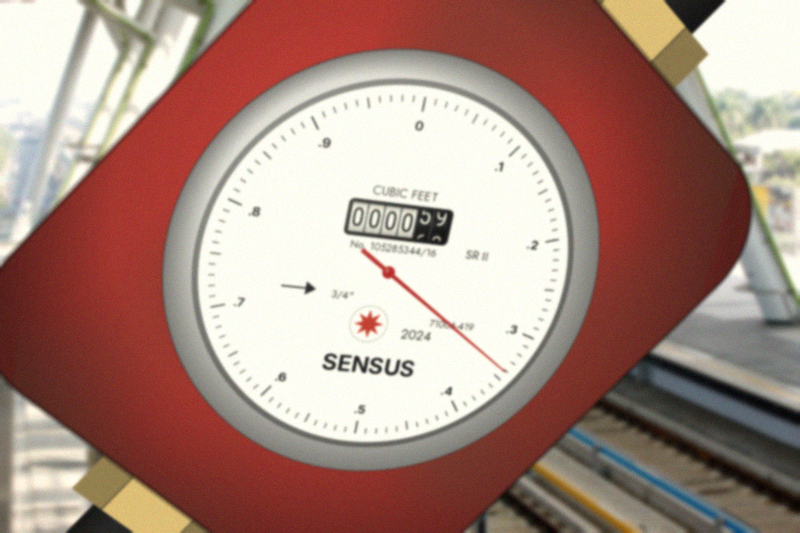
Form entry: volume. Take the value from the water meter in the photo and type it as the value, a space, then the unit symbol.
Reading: 59.34 ft³
